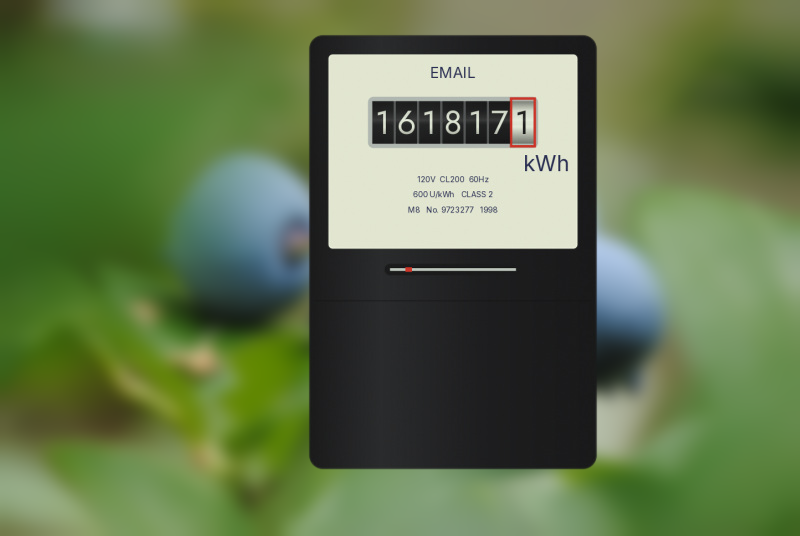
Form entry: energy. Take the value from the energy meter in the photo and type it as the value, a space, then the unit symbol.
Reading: 161817.1 kWh
